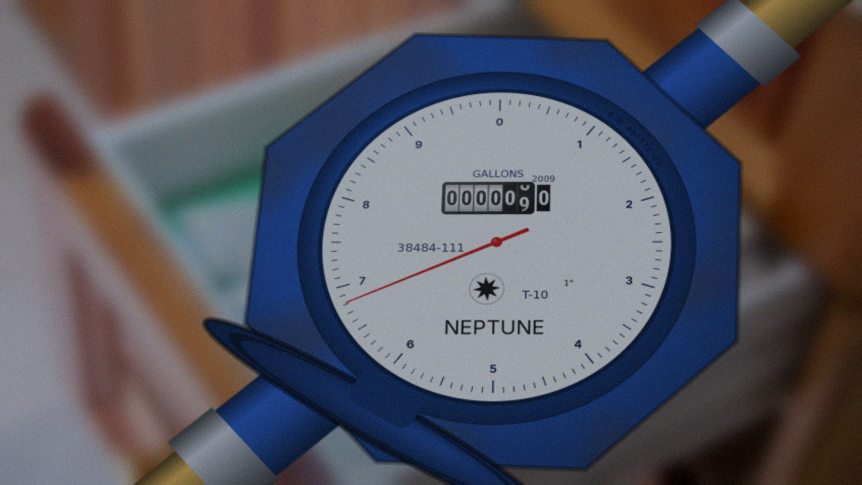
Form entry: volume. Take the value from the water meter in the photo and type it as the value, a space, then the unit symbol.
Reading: 86.8 gal
